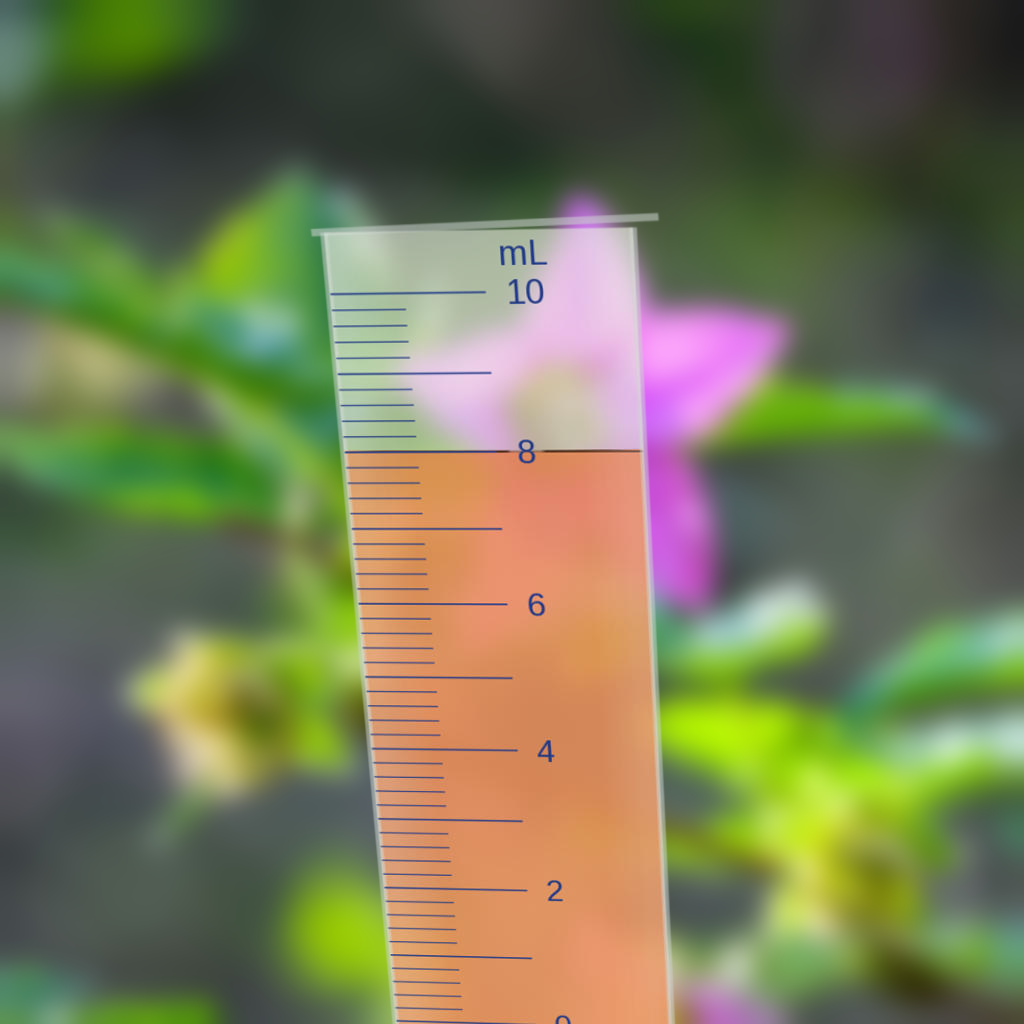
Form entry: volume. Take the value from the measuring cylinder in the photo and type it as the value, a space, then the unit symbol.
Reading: 8 mL
